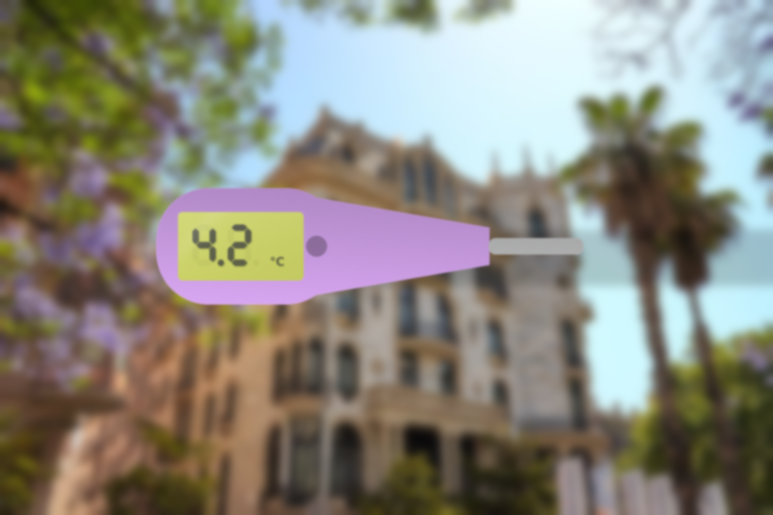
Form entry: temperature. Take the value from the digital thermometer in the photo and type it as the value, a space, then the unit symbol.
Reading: 4.2 °C
